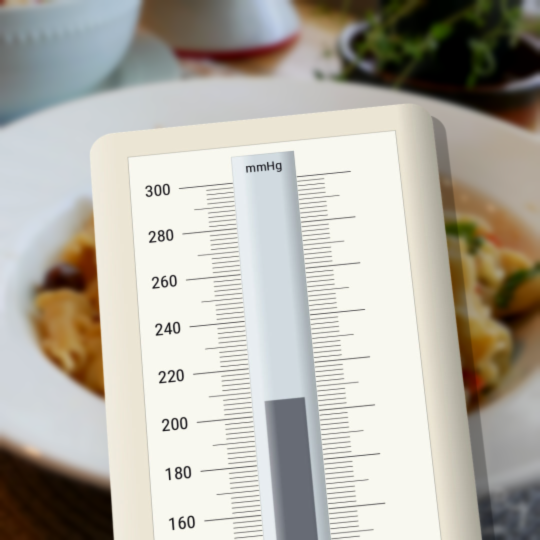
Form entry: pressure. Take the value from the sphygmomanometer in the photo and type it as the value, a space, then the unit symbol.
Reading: 206 mmHg
